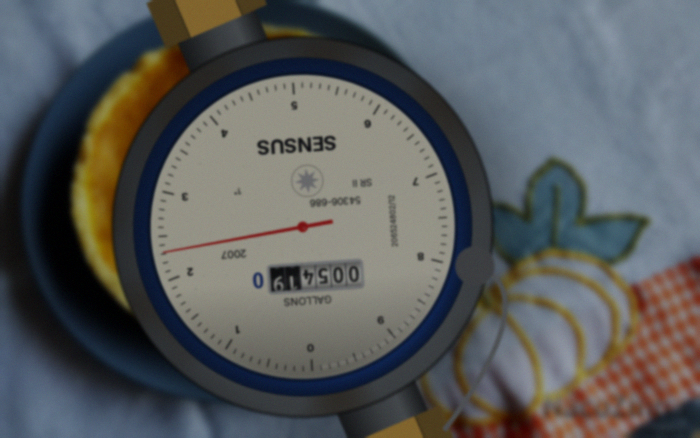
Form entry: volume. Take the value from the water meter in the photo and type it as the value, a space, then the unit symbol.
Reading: 54192.3 gal
